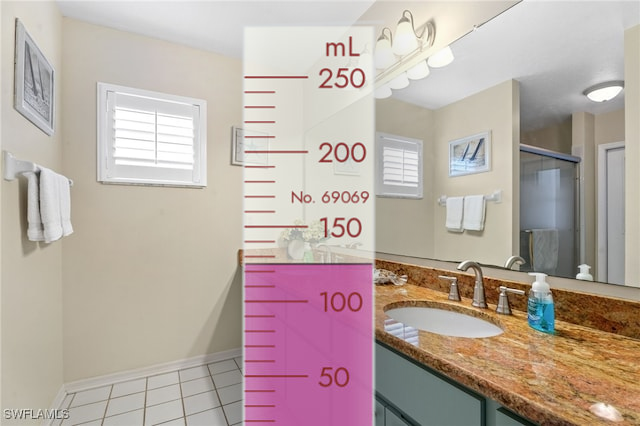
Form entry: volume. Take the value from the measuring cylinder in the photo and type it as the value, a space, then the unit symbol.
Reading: 125 mL
